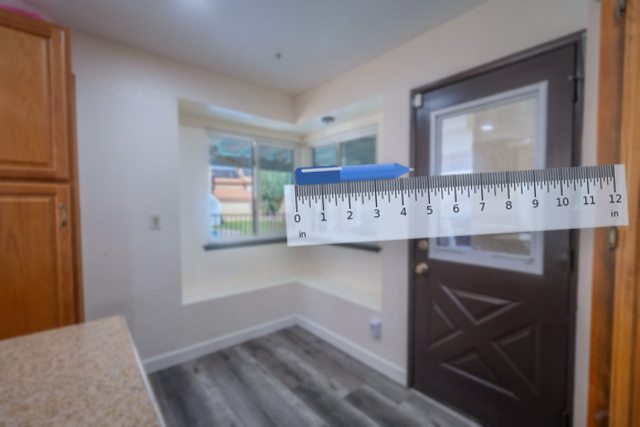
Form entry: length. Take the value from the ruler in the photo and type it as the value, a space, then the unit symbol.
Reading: 4.5 in
